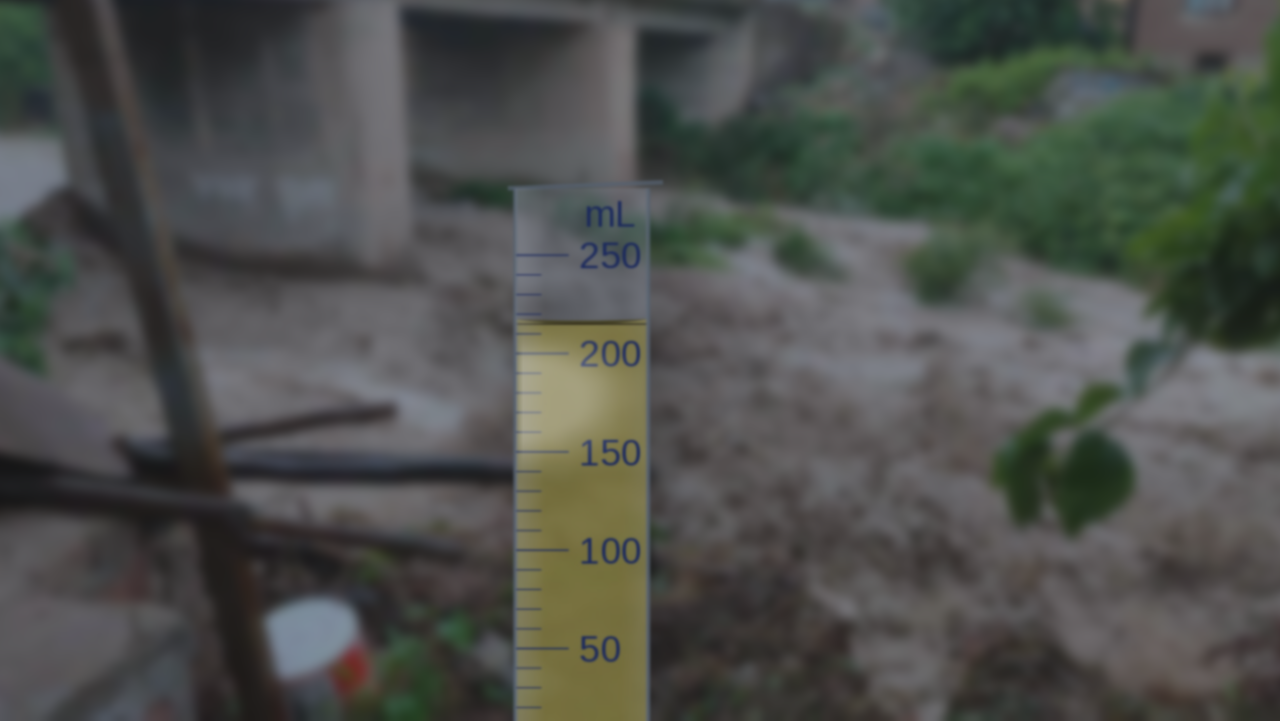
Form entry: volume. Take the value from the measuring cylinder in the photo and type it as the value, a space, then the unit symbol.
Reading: 215 mL
